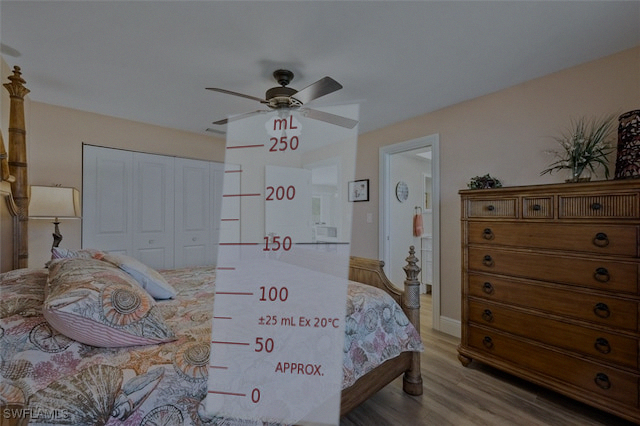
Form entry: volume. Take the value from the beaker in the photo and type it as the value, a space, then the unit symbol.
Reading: 150 mL
